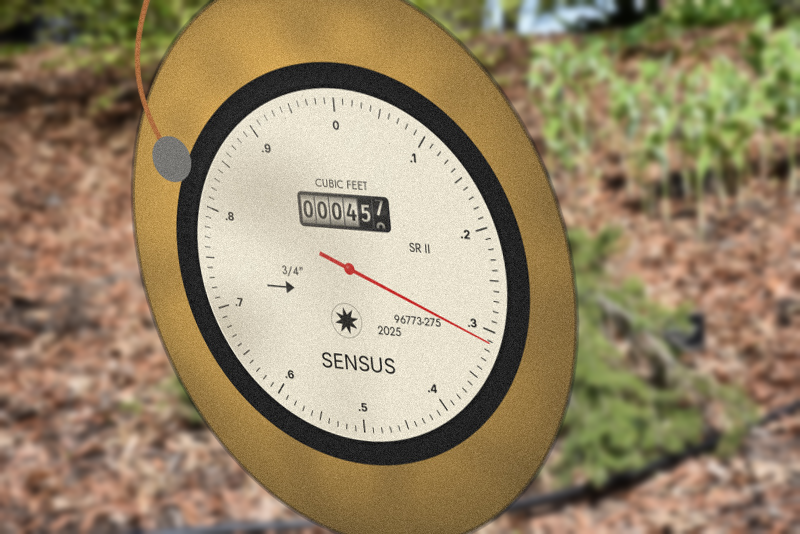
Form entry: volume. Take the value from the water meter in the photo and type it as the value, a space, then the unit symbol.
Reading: 457.31 ft³
